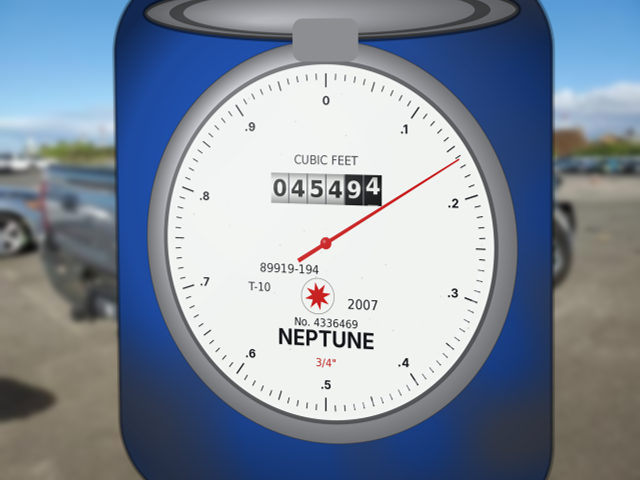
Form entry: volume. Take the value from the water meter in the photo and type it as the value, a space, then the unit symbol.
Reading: 45494.16 ft³
